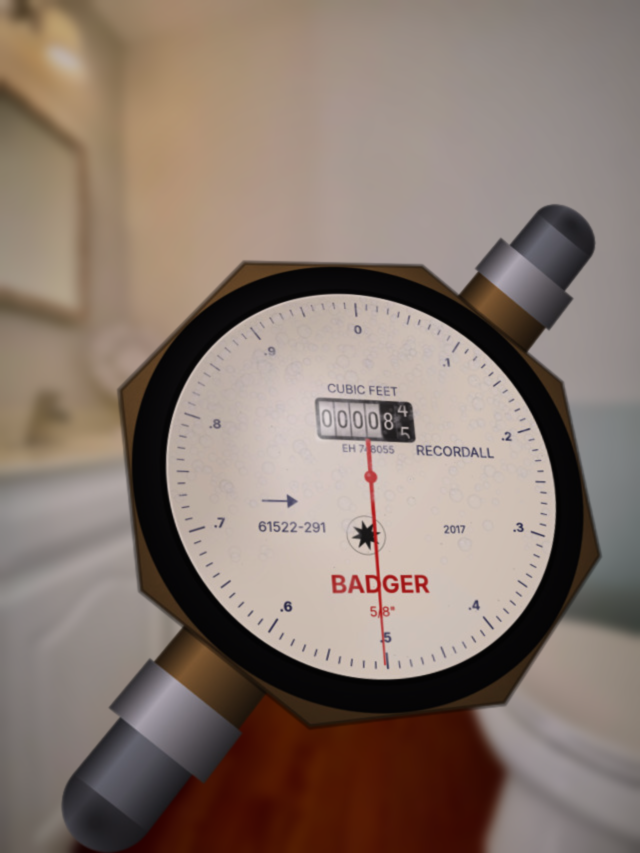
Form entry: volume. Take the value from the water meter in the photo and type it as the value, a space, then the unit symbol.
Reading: 84.50 ft³
